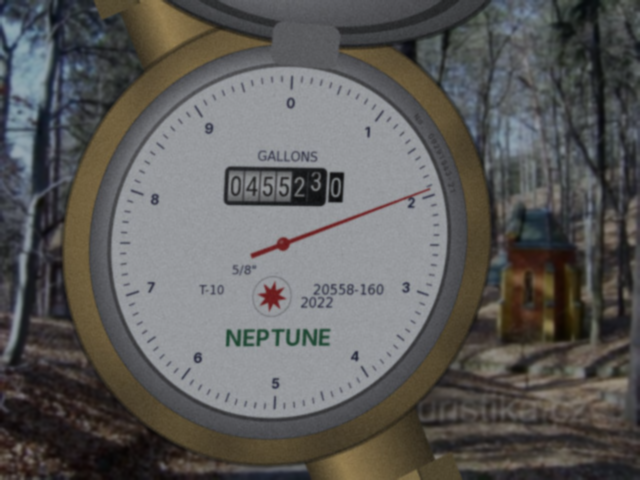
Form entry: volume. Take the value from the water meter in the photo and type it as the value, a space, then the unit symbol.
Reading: 455231.9 gal
